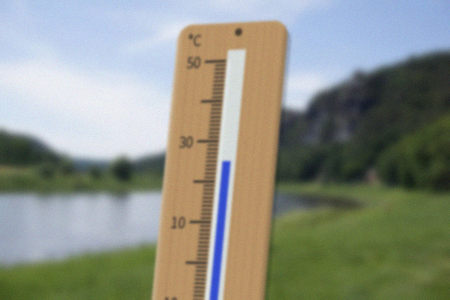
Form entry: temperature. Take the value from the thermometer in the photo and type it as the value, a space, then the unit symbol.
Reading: 25 °C
